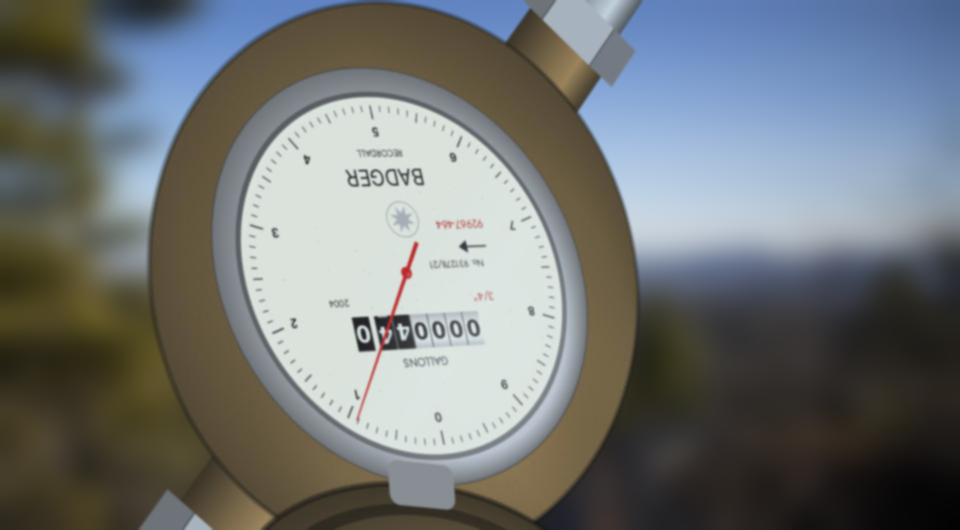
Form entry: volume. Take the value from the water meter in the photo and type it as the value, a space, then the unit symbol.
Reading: 440.9 gal
